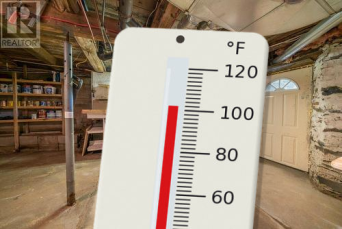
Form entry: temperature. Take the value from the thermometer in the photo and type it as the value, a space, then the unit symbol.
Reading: 102 °F
